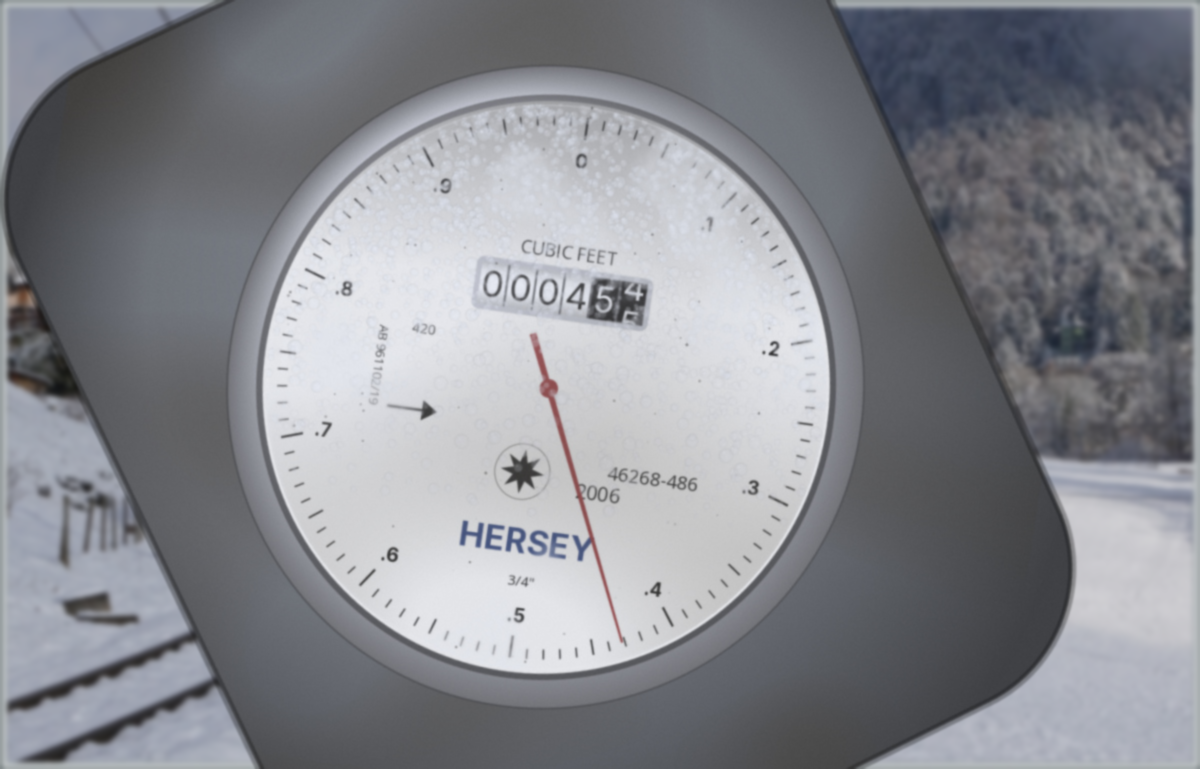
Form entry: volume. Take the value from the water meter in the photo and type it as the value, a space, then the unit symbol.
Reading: 454.43 ft³
